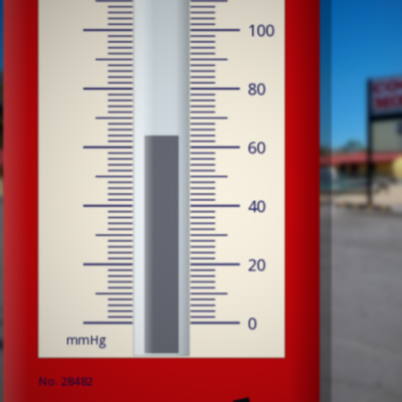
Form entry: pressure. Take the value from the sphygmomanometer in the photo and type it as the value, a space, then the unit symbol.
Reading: 64 mmHg
